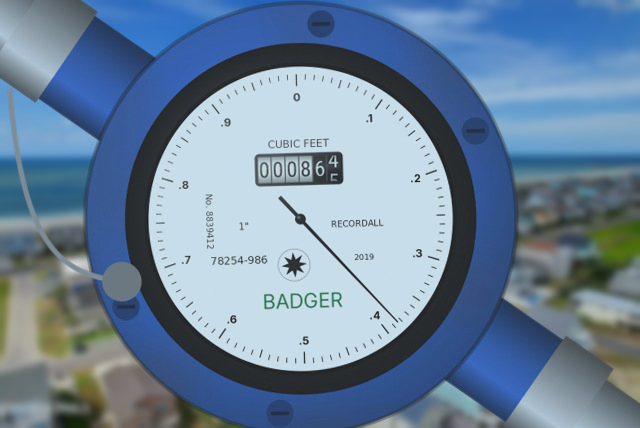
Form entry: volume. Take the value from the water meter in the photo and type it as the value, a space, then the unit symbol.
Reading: 864.38 ft³
